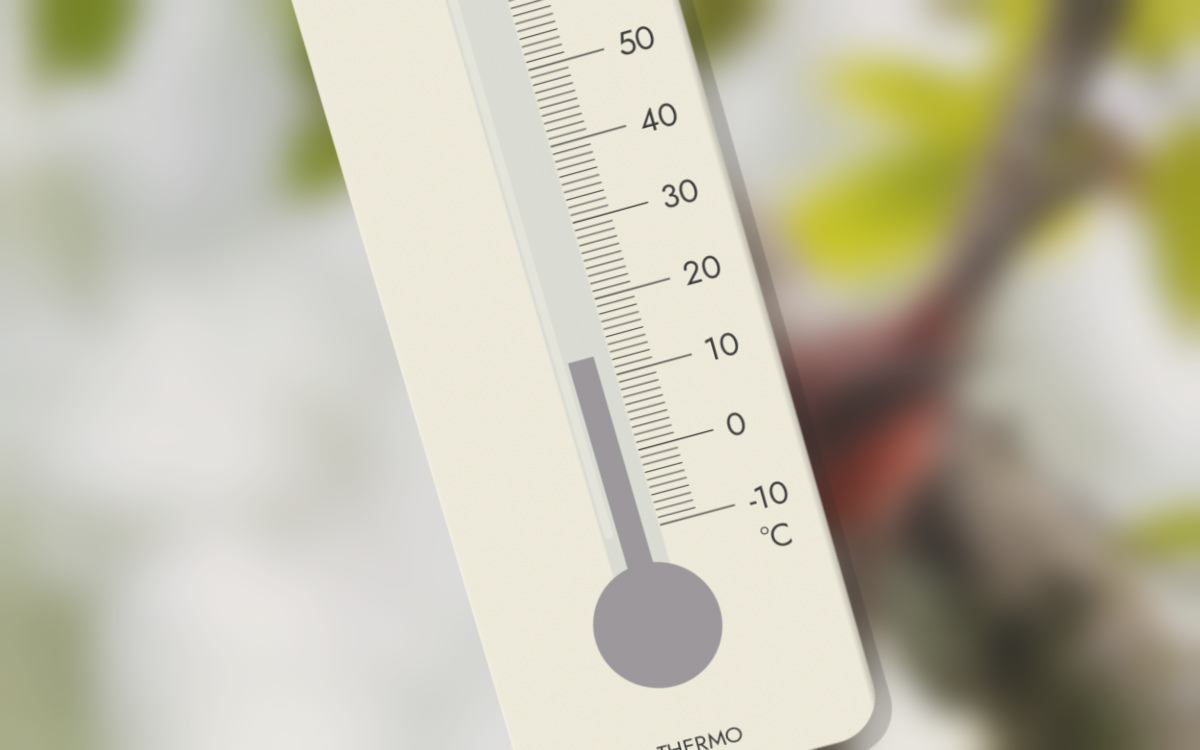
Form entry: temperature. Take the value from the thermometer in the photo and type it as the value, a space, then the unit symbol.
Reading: 13 °C
